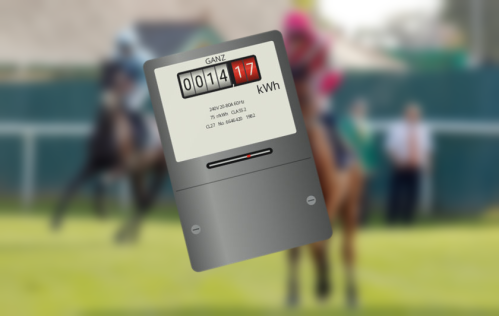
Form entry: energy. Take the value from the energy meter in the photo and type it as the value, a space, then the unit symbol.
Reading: 14.17 kWh
